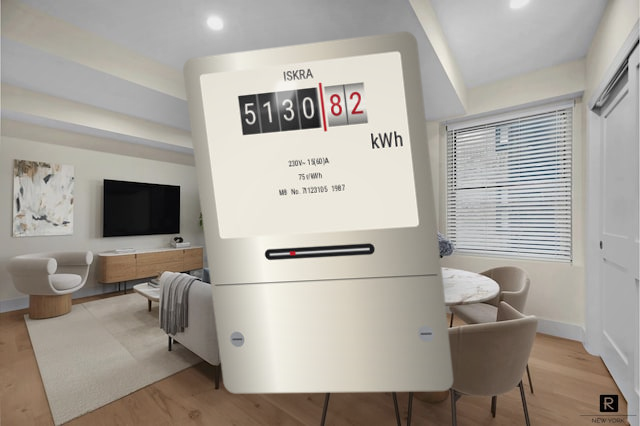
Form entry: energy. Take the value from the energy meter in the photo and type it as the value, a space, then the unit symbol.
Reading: 5130.82 kWh
